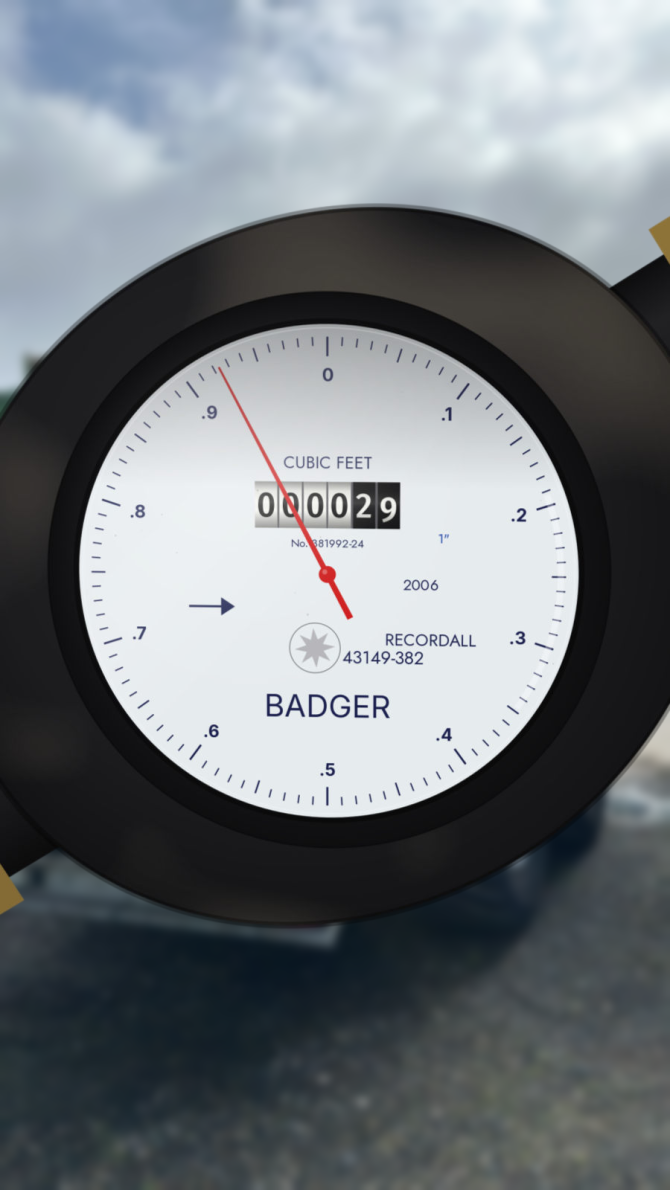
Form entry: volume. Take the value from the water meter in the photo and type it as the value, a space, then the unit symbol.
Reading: 28.92 ft³
